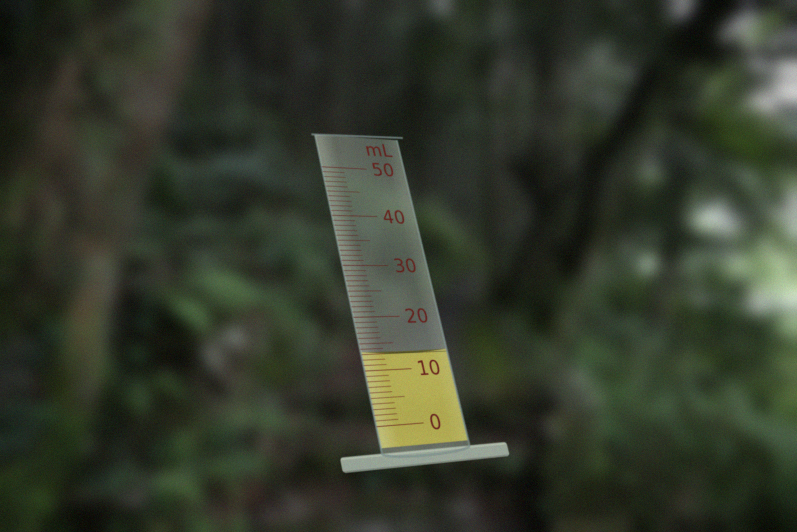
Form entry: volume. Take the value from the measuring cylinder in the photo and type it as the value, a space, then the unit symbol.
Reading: 13 mL
